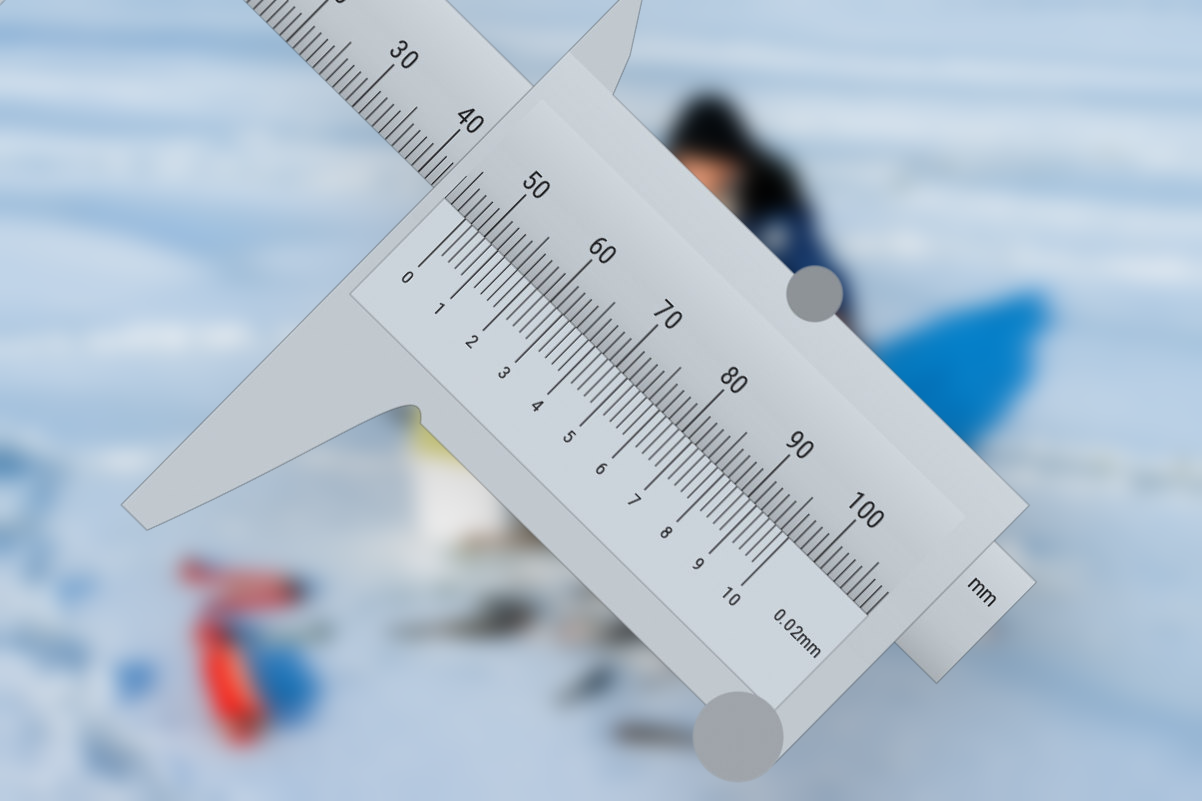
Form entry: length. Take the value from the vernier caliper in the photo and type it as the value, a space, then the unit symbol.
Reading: 47.2 mm
